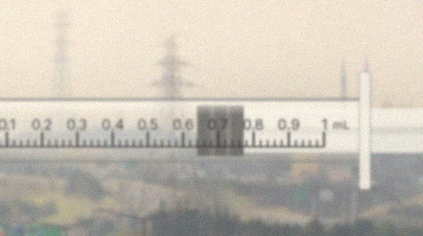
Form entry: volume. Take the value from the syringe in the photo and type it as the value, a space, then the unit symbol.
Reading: 0.64 mL
